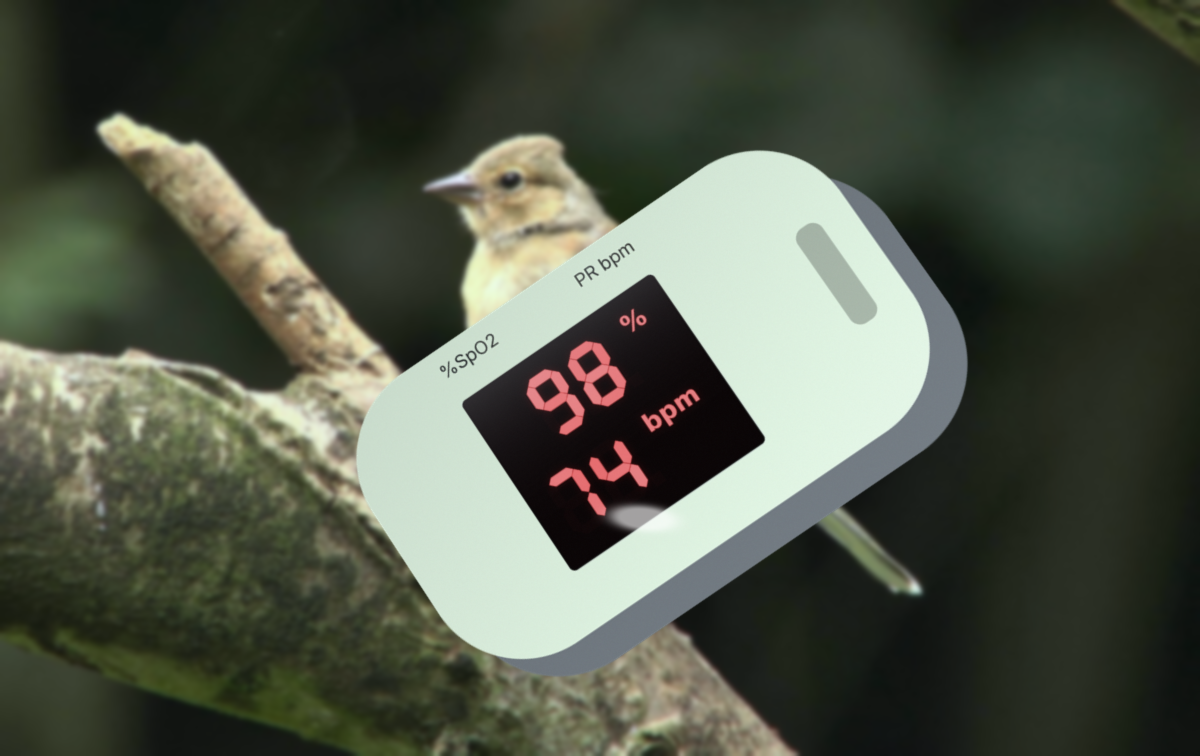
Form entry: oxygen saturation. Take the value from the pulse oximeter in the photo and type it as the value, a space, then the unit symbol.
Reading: 98 %
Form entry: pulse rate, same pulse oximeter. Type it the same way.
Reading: 74 bpm
